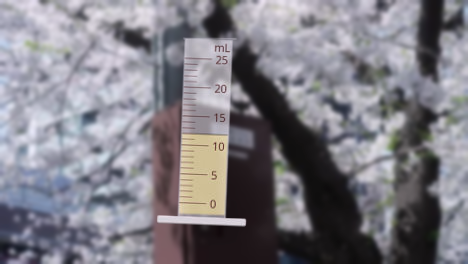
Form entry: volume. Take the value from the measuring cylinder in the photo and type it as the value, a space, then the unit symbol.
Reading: 12 mL
